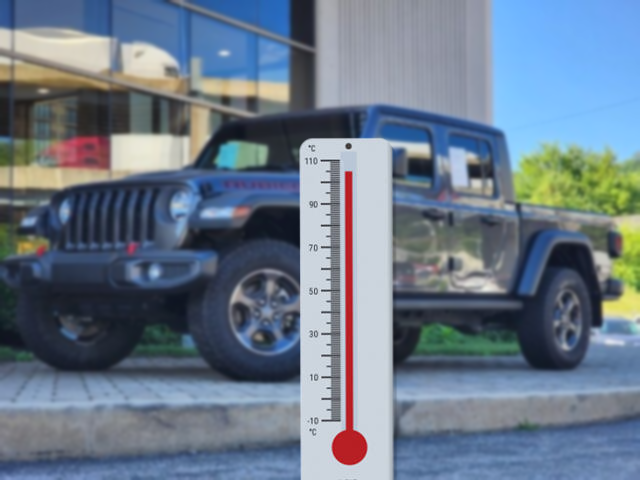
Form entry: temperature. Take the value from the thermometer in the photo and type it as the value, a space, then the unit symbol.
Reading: 105 °C
